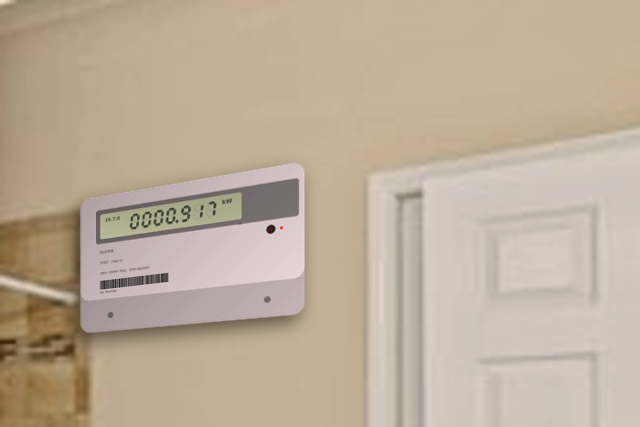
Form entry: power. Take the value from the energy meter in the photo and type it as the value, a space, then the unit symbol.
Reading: 0.917 kW
